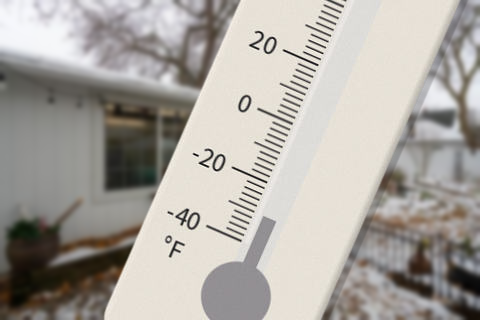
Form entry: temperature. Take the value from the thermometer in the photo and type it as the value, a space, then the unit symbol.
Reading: -30 °F
